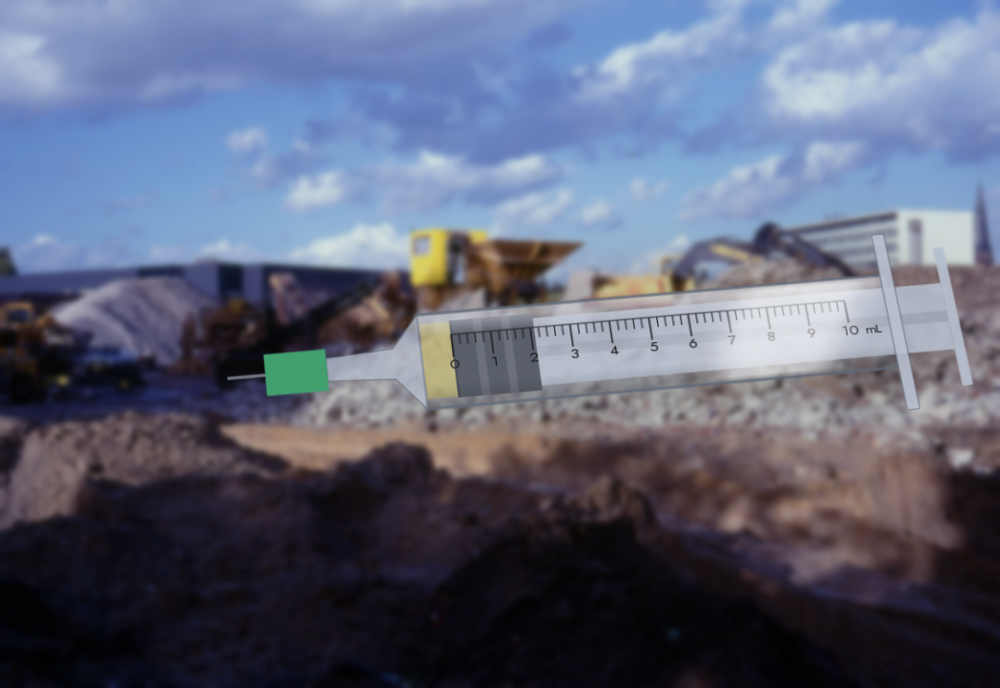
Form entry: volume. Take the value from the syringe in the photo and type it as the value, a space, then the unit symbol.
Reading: 0 mL
